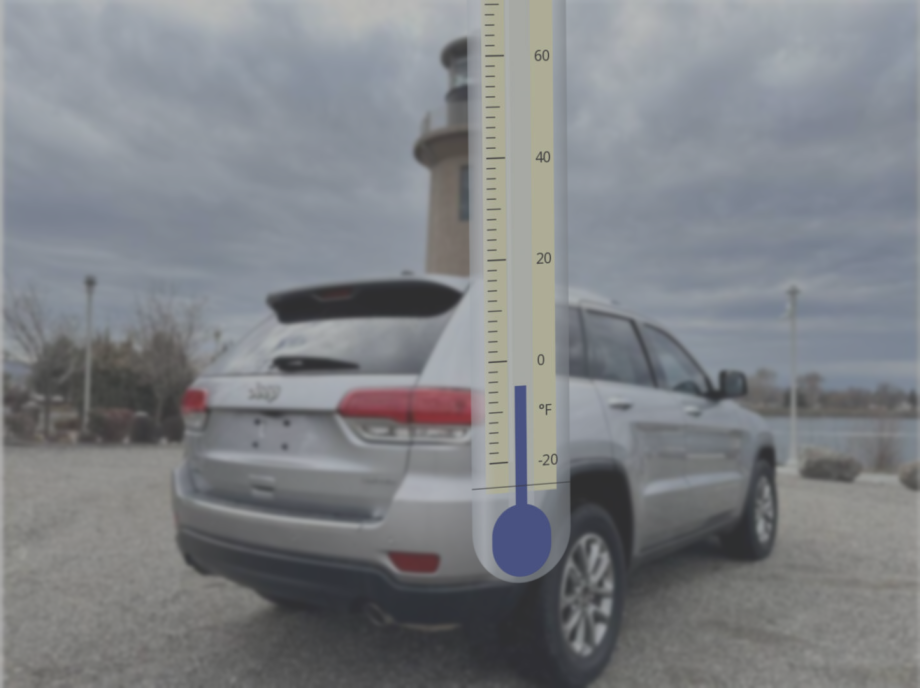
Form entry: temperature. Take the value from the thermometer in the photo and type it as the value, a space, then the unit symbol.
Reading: -5 °F
